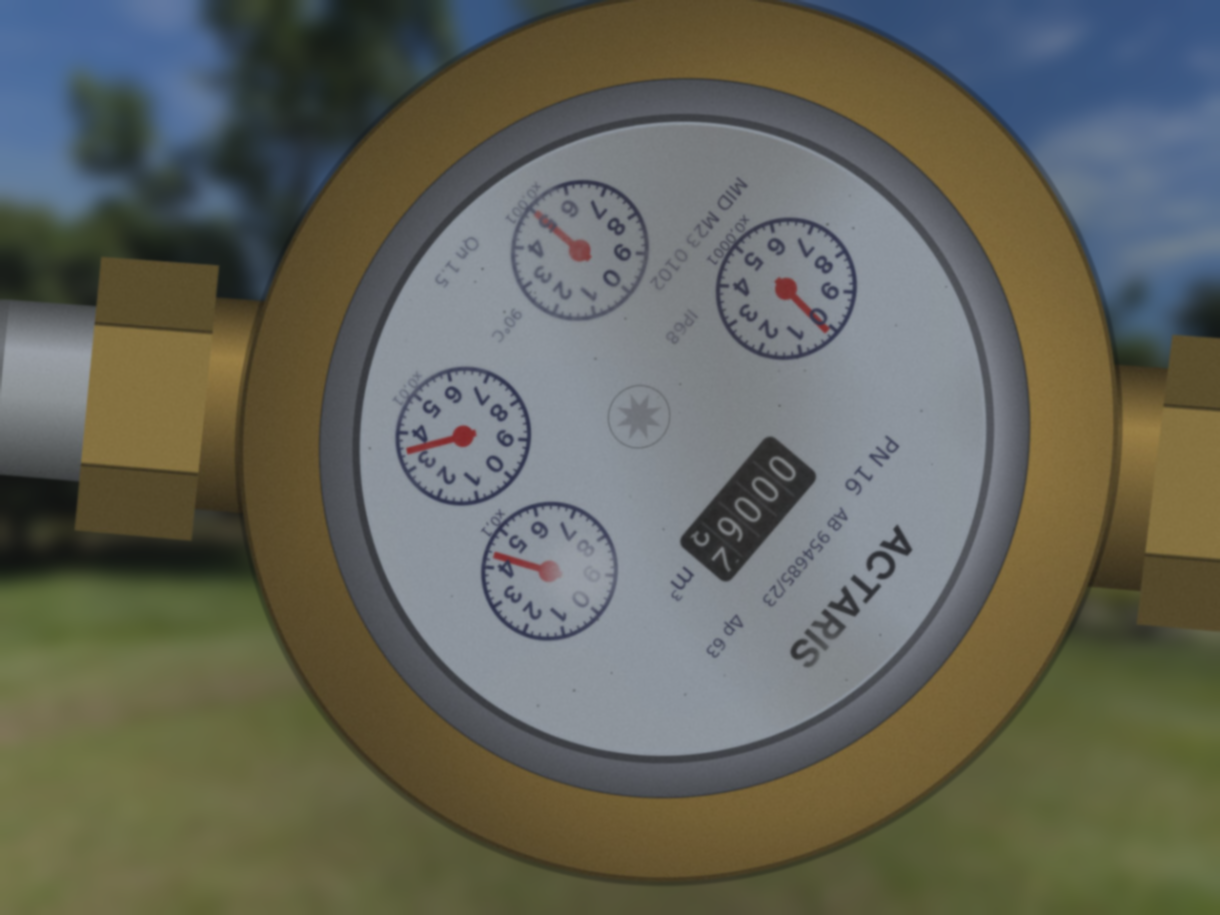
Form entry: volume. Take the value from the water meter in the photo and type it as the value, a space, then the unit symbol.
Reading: 62.4350 m³
